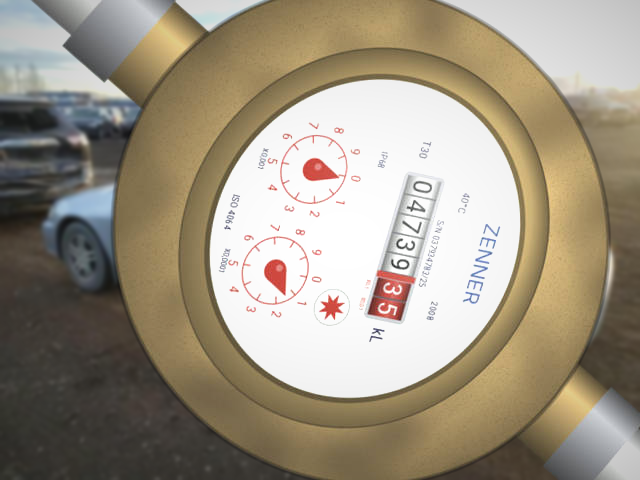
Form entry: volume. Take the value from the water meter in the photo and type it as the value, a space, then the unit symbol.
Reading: 4739.3501 kL
